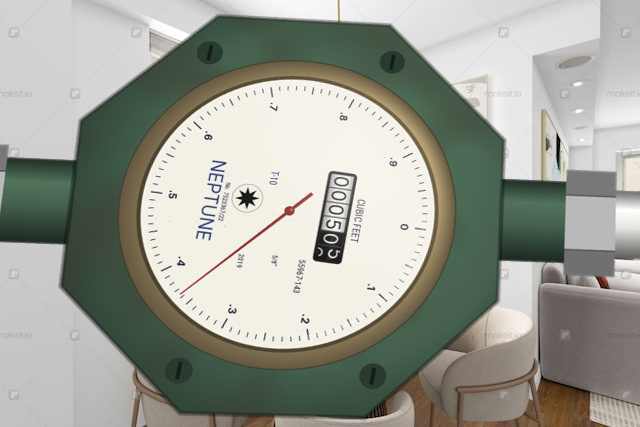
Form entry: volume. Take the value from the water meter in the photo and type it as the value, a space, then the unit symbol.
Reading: 505.36 ft³
